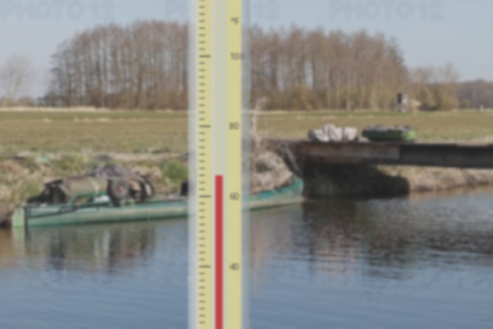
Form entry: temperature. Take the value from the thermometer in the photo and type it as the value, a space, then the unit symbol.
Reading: 66 °F
